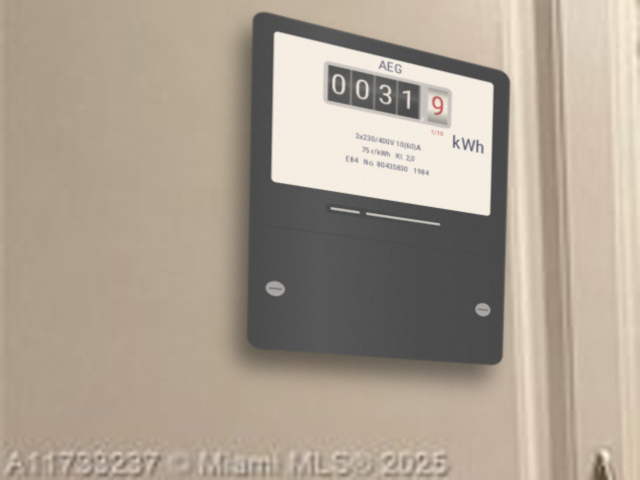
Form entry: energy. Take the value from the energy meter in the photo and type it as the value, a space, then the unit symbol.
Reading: 31.9 kWh
